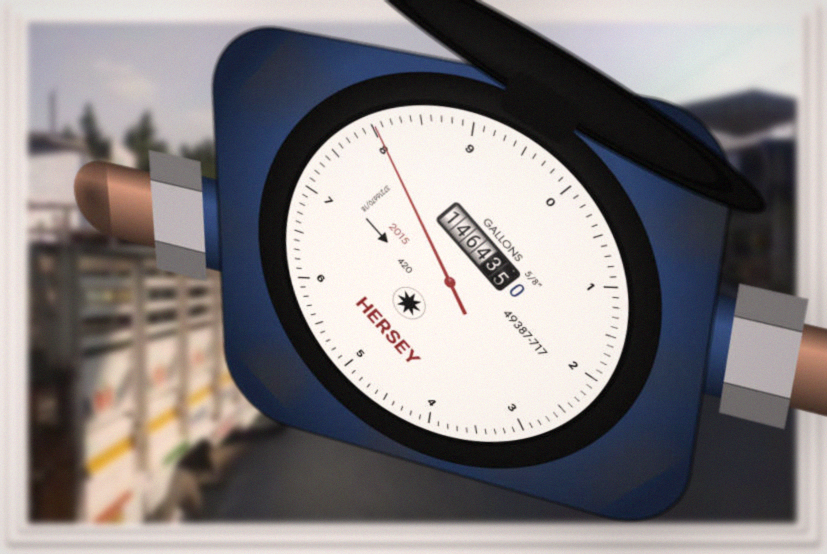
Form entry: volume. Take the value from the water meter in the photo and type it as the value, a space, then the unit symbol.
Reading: 1464348.0 gal
